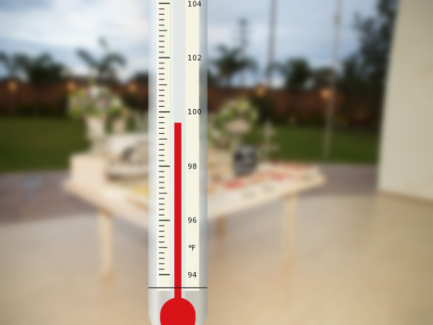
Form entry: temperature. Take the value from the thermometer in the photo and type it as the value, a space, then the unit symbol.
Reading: 99.6 °F
